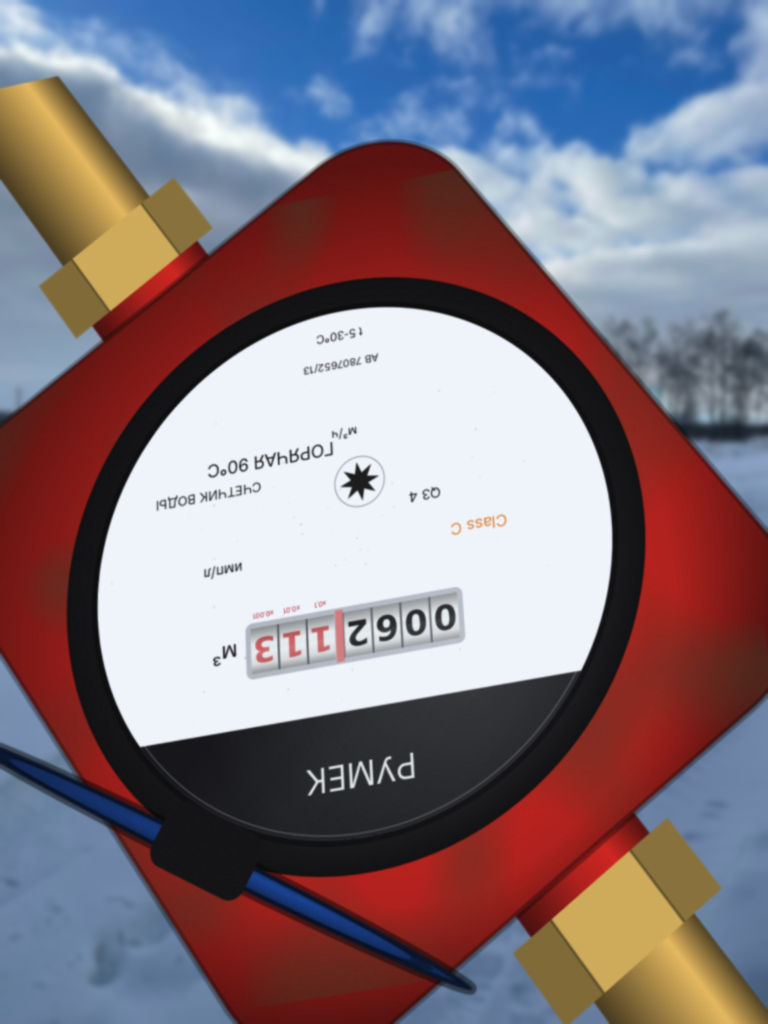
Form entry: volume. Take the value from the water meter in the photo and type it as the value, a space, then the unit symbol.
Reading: 62.113 m³
